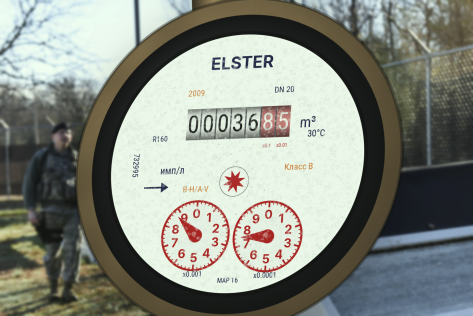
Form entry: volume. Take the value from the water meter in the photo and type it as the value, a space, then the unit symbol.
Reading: 36.8587 m³
